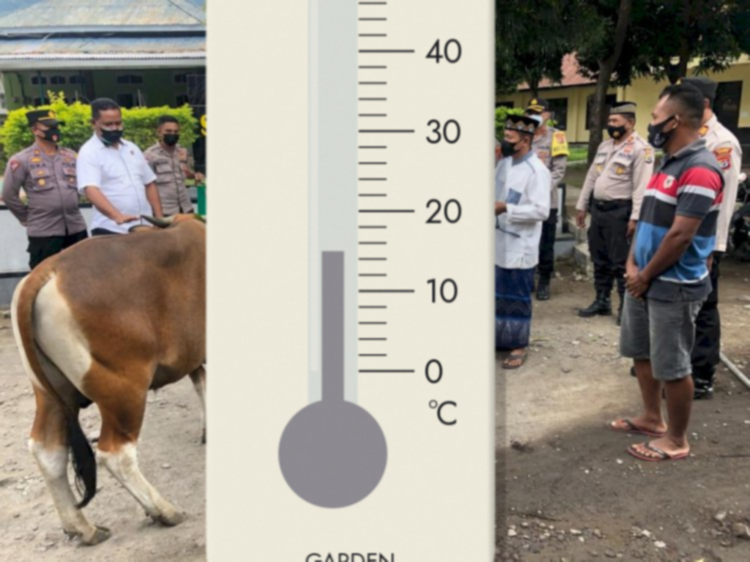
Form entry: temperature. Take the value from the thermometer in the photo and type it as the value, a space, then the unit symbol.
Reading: 15 °C
